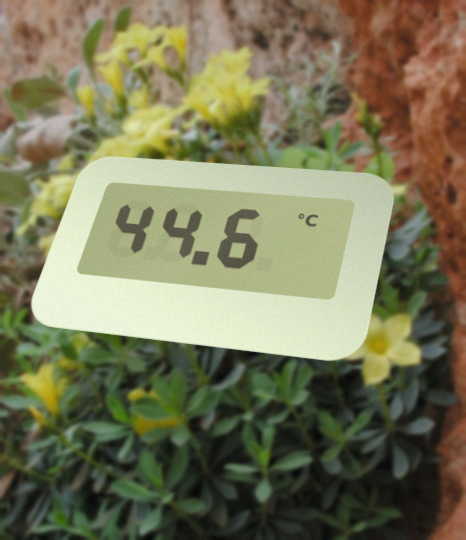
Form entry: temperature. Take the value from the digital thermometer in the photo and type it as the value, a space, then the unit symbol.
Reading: 44.6 °C
